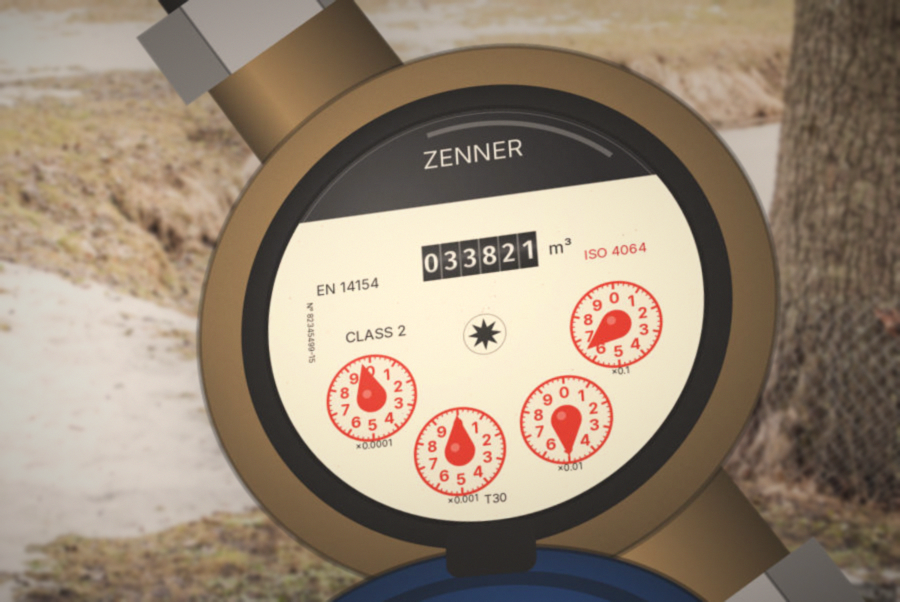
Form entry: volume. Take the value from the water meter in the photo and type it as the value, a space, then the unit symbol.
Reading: 33821.6499 m³
